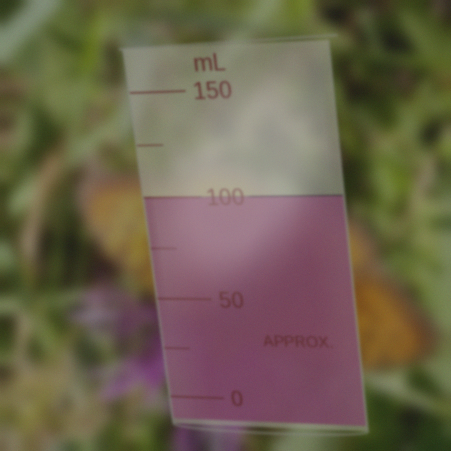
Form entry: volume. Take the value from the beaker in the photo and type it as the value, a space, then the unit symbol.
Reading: 100 mL
